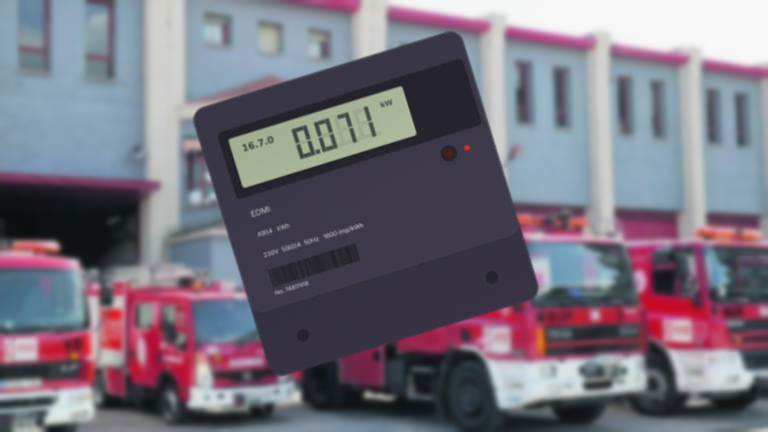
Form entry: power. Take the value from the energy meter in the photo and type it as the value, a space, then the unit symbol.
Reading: 0.071 kW
